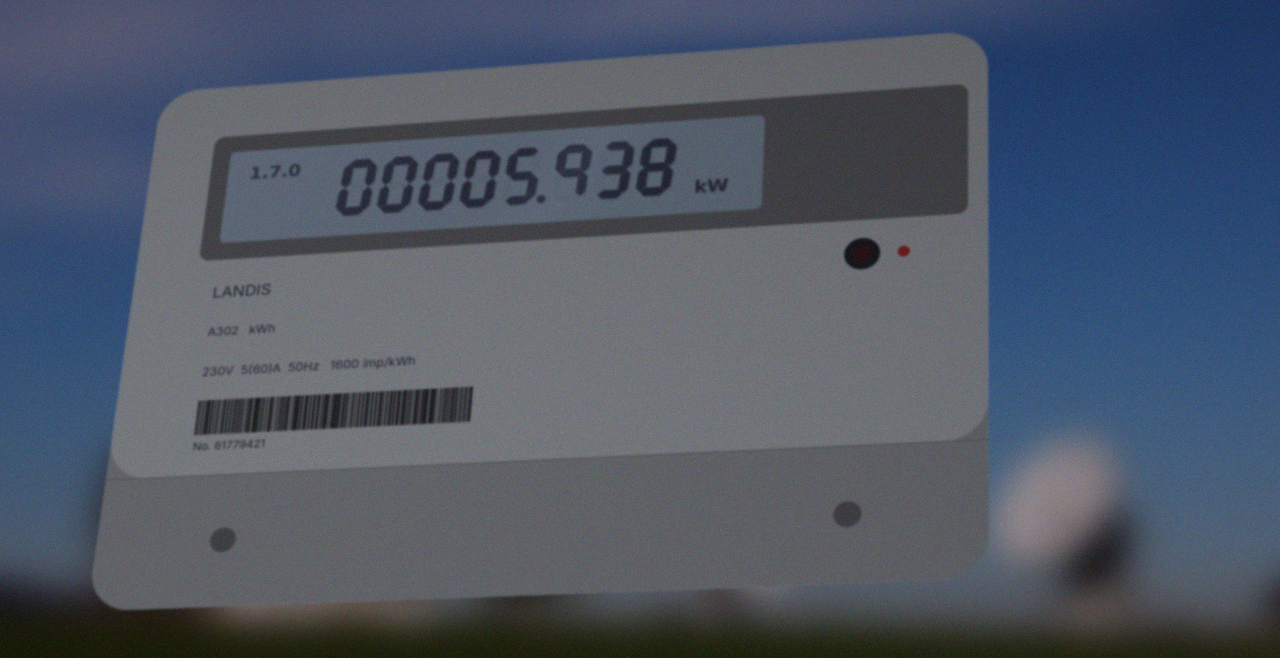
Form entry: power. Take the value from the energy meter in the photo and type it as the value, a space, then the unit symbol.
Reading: 5.938 kW
